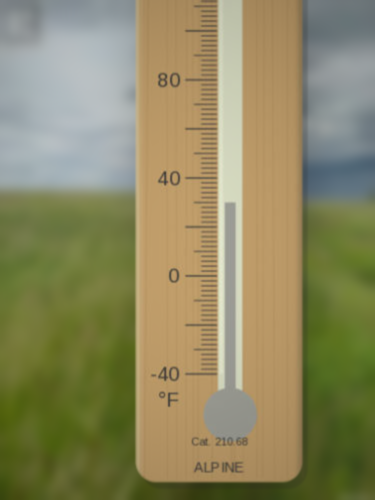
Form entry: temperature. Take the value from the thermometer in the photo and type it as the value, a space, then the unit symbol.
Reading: 30 °F
